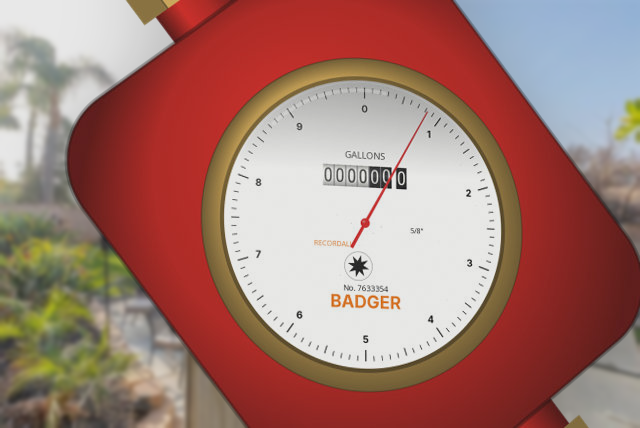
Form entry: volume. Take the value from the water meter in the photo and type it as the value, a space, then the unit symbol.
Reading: 0.8 gal
